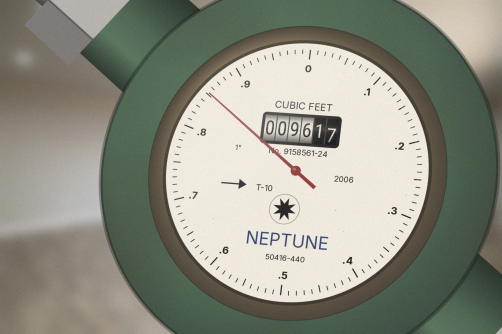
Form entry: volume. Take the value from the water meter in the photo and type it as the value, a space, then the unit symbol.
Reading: 9616.85 ft³
